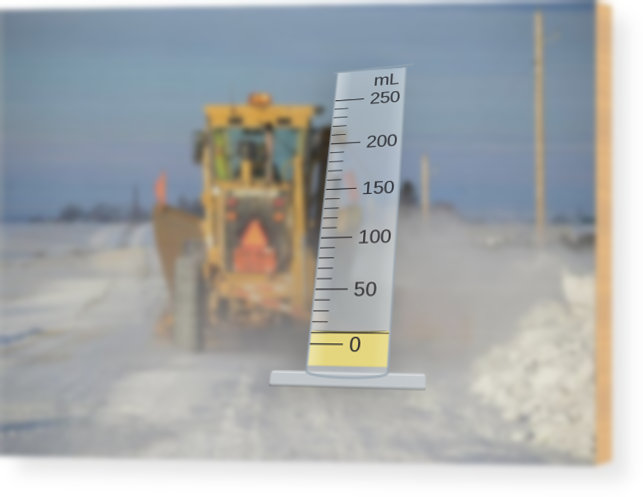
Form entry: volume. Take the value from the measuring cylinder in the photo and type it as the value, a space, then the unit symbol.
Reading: 10 mL
